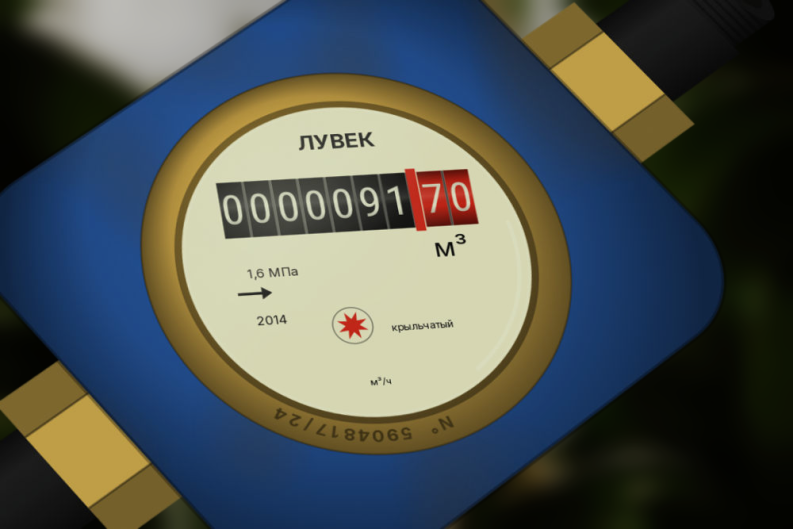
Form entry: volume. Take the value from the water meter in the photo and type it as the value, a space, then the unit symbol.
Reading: 91.70 m³
